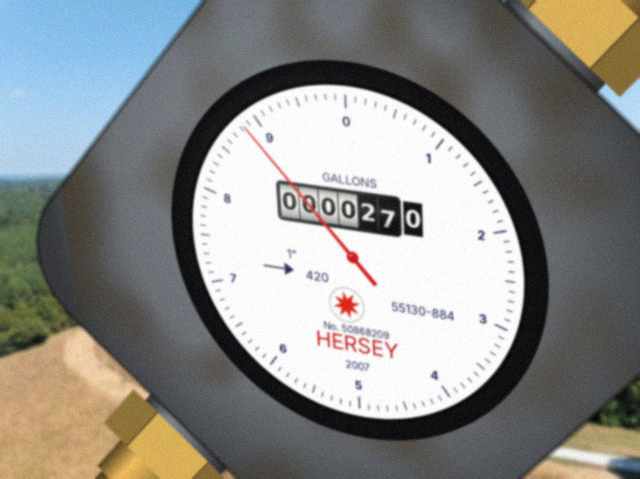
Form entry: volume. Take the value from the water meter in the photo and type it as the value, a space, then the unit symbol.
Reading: 268.8 gal
